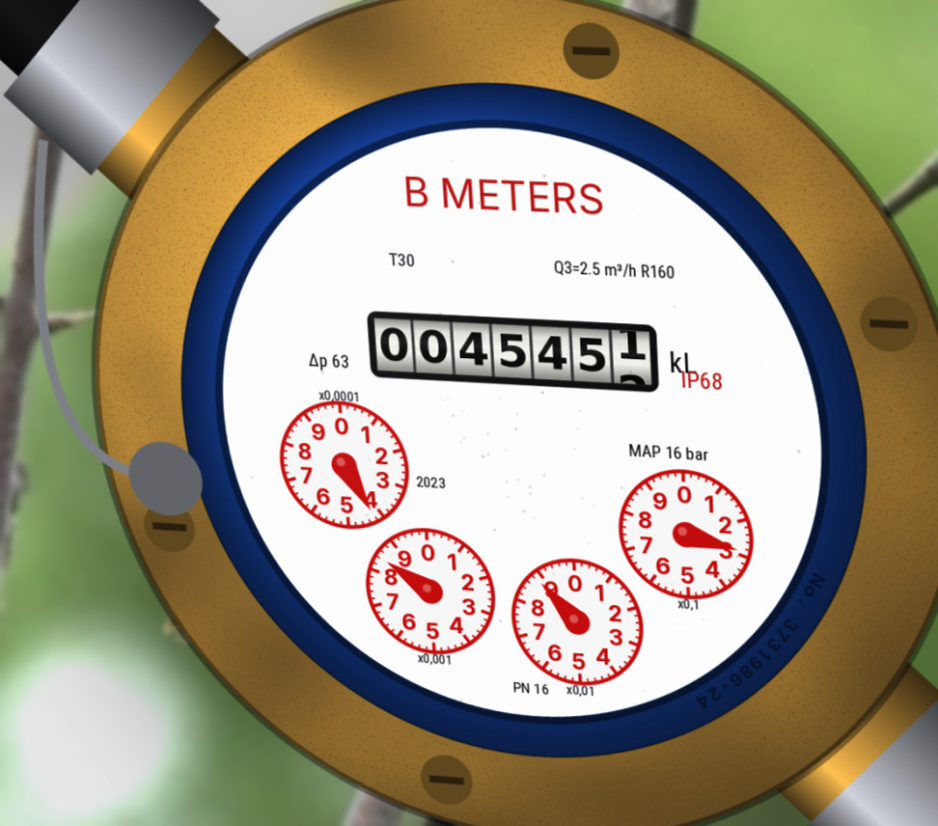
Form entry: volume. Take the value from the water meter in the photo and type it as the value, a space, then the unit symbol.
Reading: 45451.2884 kL
